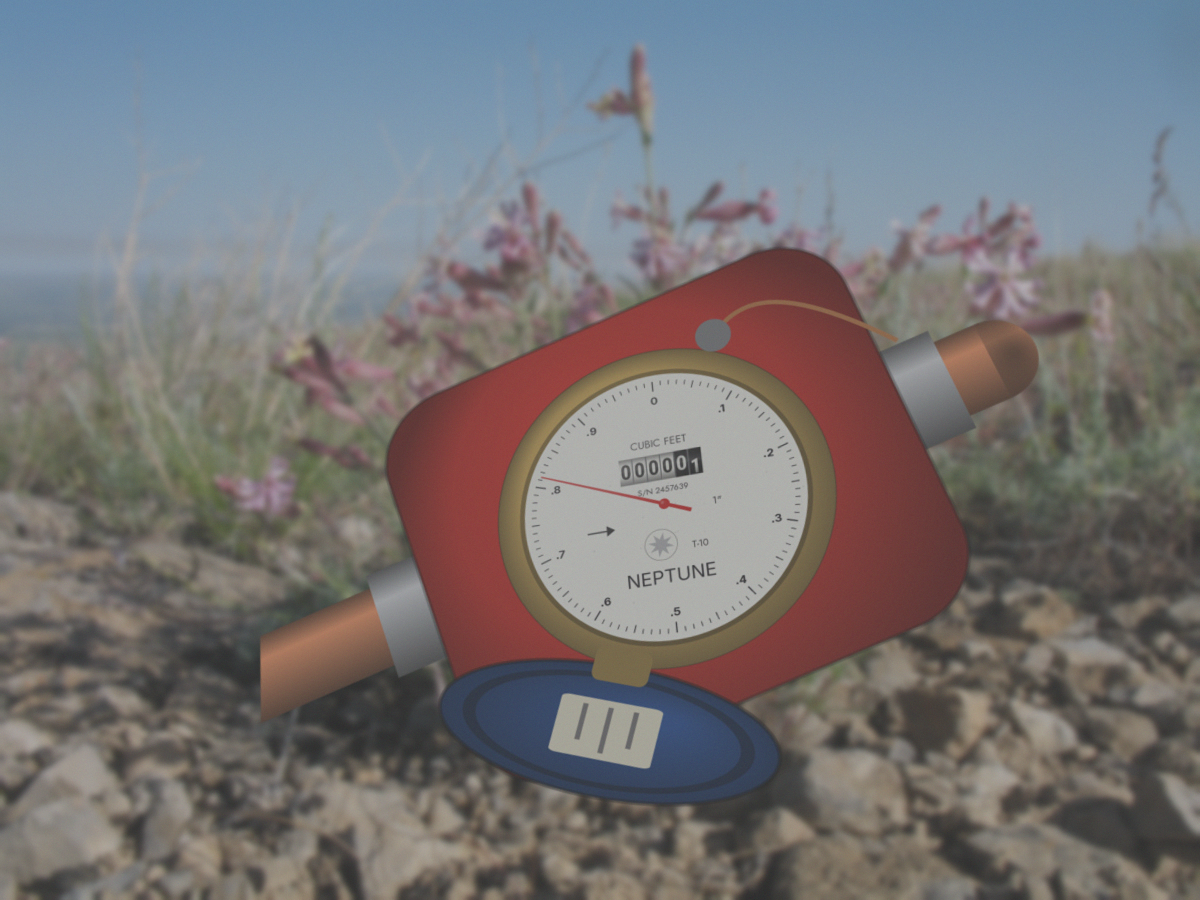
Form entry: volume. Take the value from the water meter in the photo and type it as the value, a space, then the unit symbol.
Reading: 0.81 ft³
